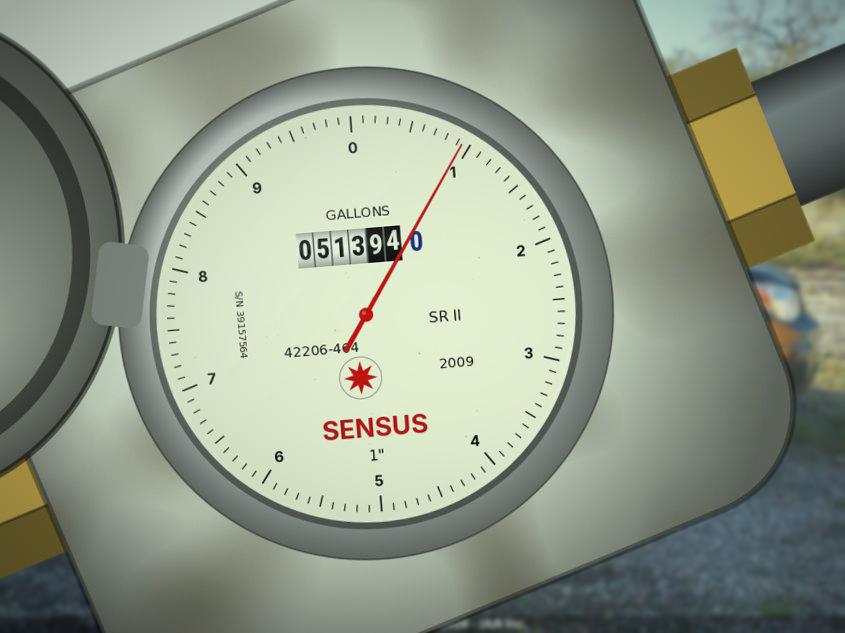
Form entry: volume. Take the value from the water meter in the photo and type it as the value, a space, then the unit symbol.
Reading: 513940.9 gal
